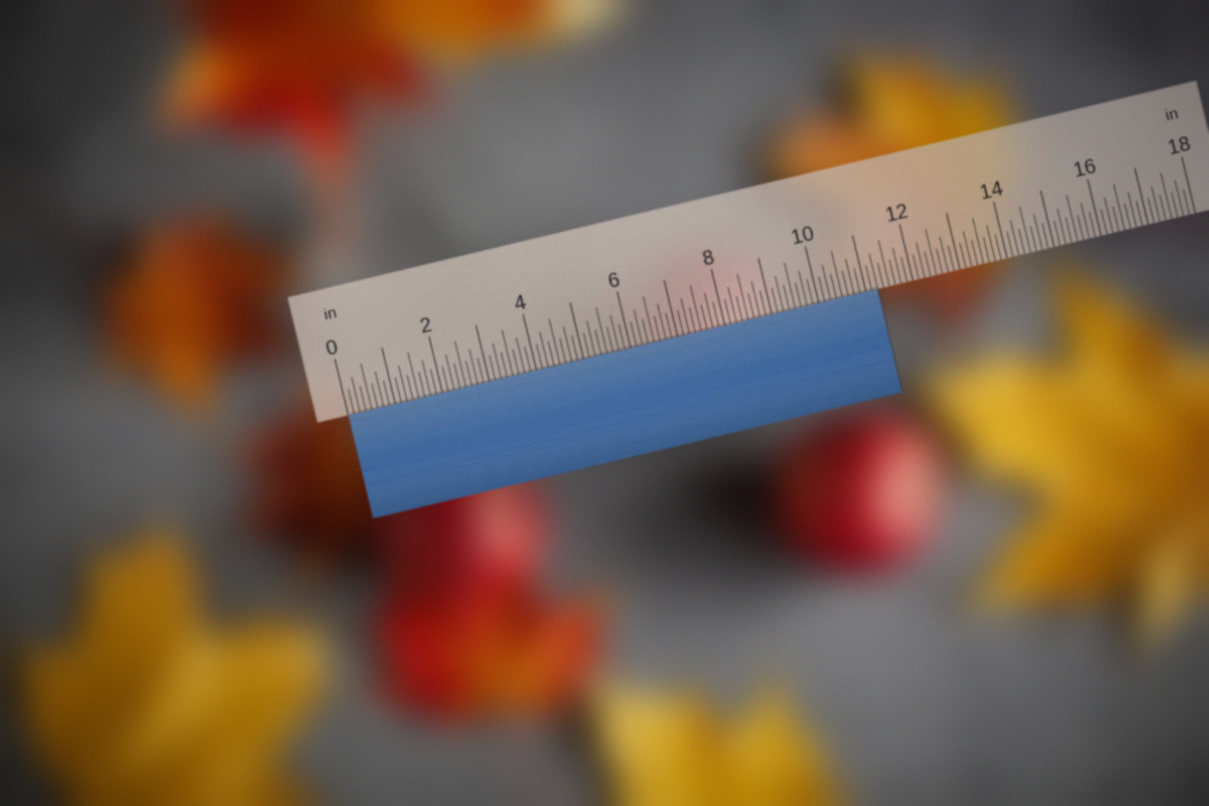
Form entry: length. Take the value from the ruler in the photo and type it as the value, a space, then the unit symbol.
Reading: 11.25 in
